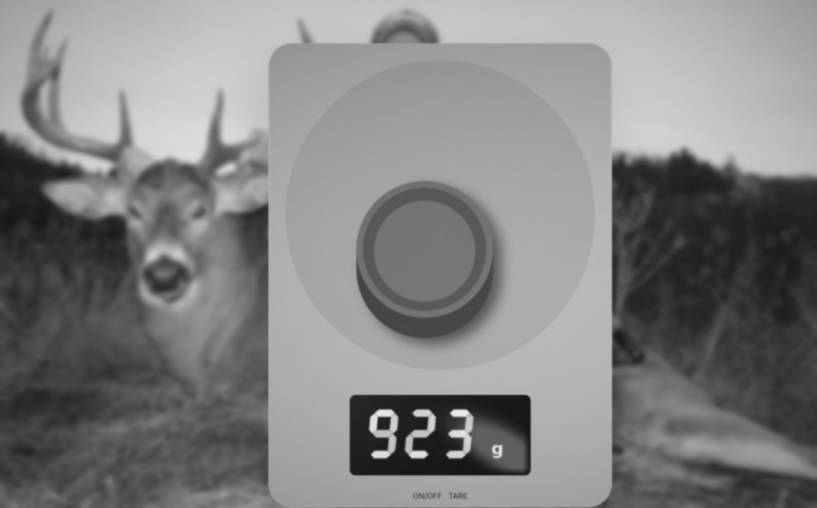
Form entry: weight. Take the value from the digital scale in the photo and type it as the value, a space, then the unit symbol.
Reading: 923 g
